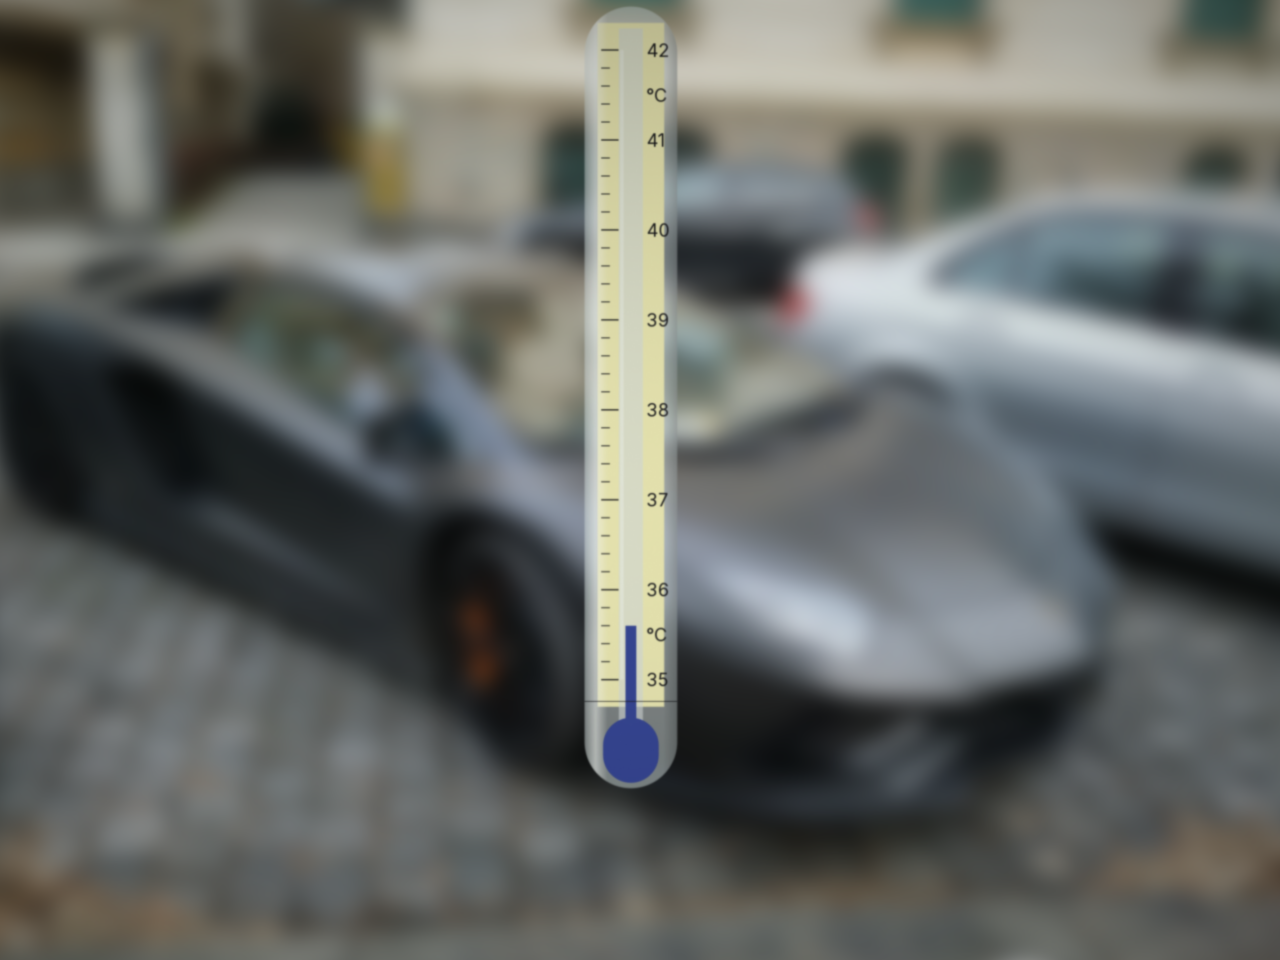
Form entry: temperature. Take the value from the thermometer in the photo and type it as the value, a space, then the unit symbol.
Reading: 35.6 °C
